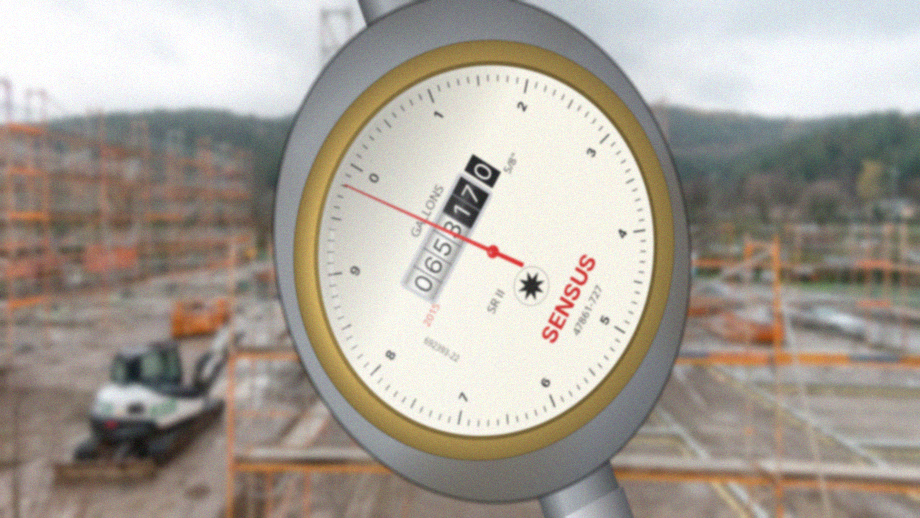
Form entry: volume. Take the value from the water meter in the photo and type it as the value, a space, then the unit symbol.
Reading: 653169.8 gal
